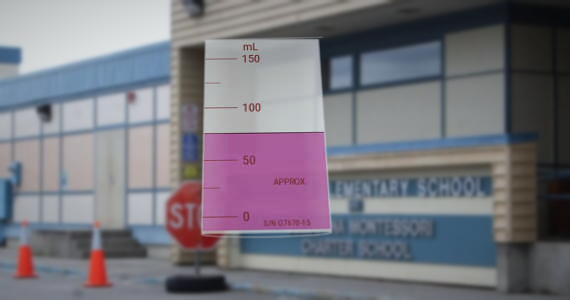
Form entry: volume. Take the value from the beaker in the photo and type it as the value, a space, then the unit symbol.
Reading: 75 mL
